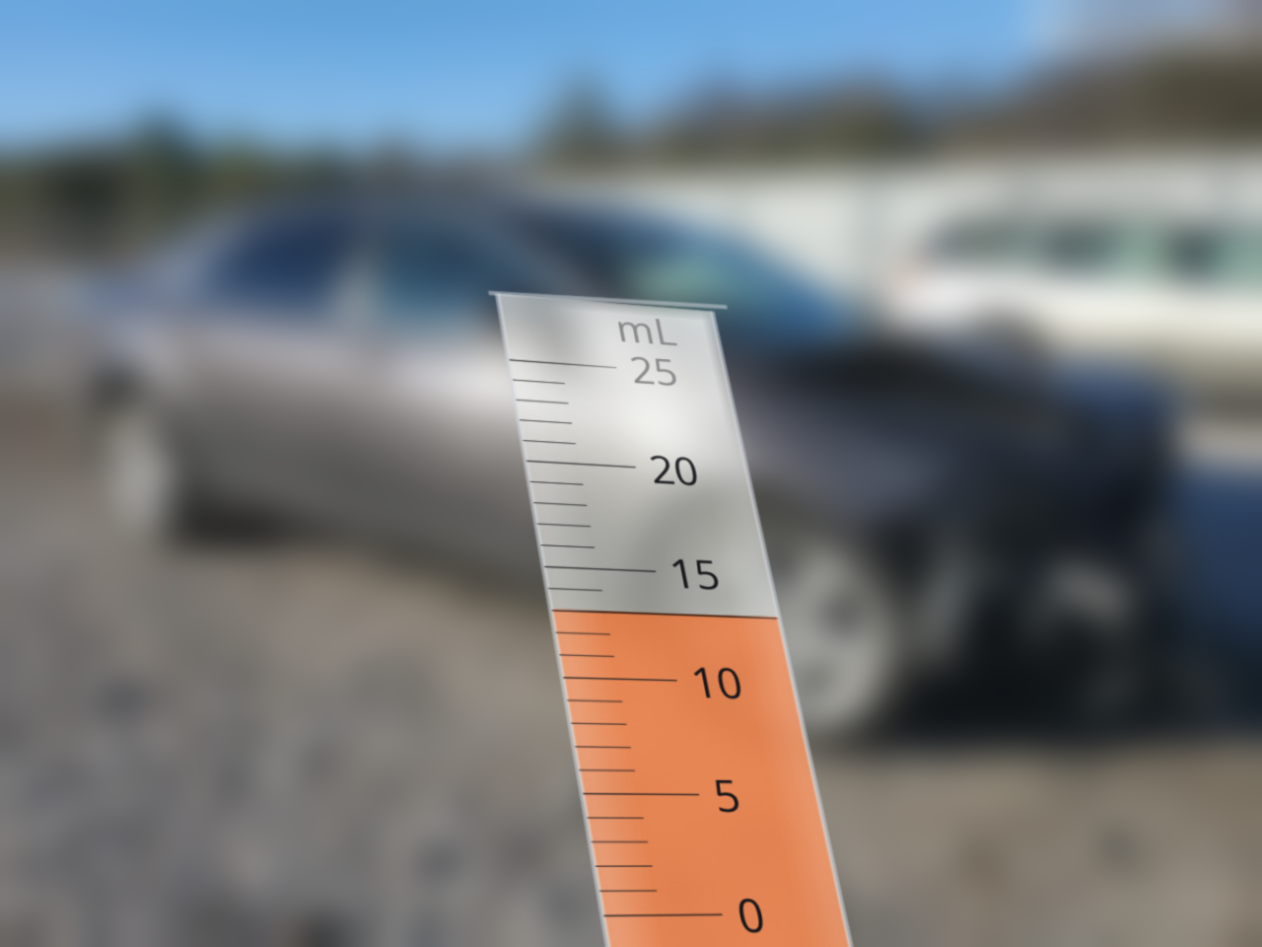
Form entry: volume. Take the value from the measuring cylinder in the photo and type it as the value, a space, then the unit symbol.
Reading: 13 mL
